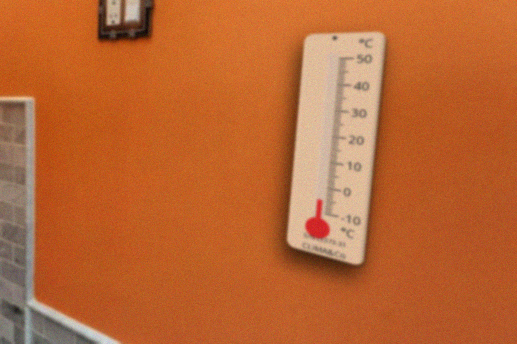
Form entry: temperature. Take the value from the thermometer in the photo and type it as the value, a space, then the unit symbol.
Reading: -5 °C
